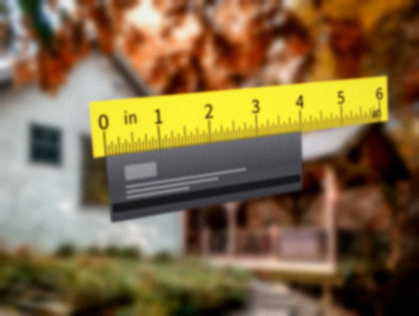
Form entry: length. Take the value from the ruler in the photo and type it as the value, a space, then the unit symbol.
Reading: 4 in
